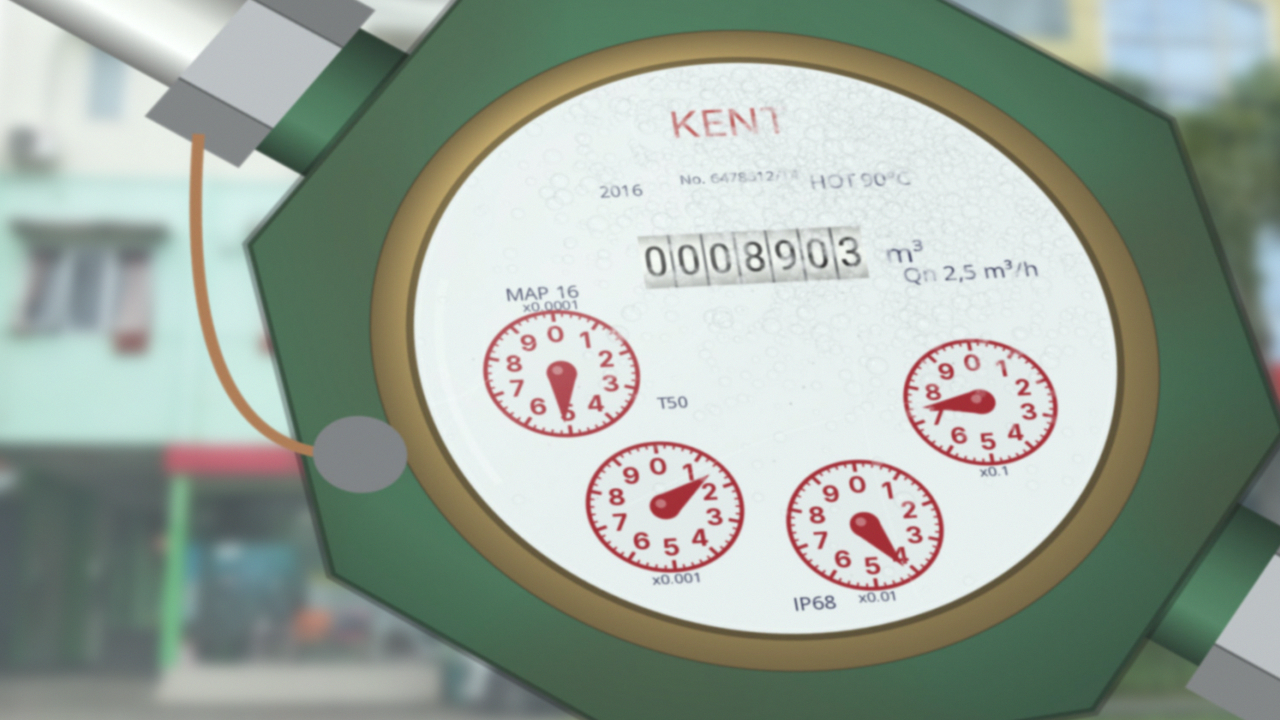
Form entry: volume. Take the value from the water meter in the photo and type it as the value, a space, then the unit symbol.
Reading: 8903.7415 m³
